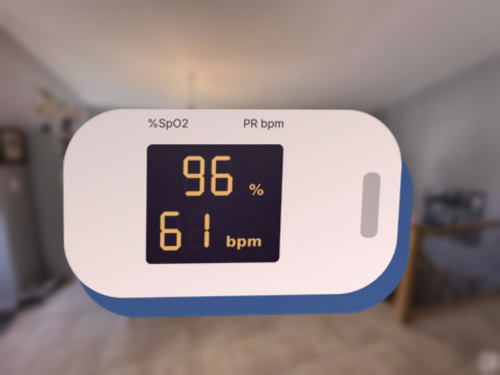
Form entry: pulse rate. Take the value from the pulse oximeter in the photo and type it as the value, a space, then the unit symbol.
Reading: 61 bpm
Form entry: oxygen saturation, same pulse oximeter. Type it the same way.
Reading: 96 %
